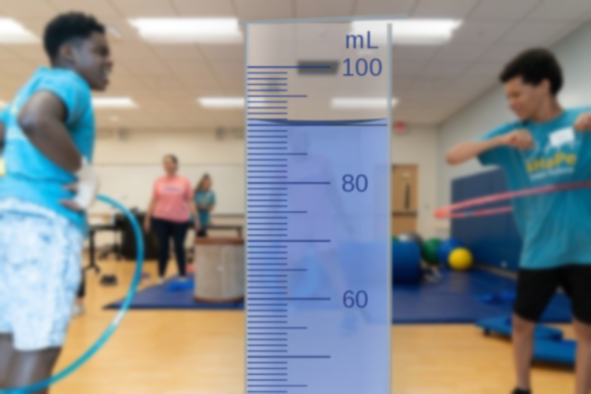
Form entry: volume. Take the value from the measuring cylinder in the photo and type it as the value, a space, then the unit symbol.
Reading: 90 mL
